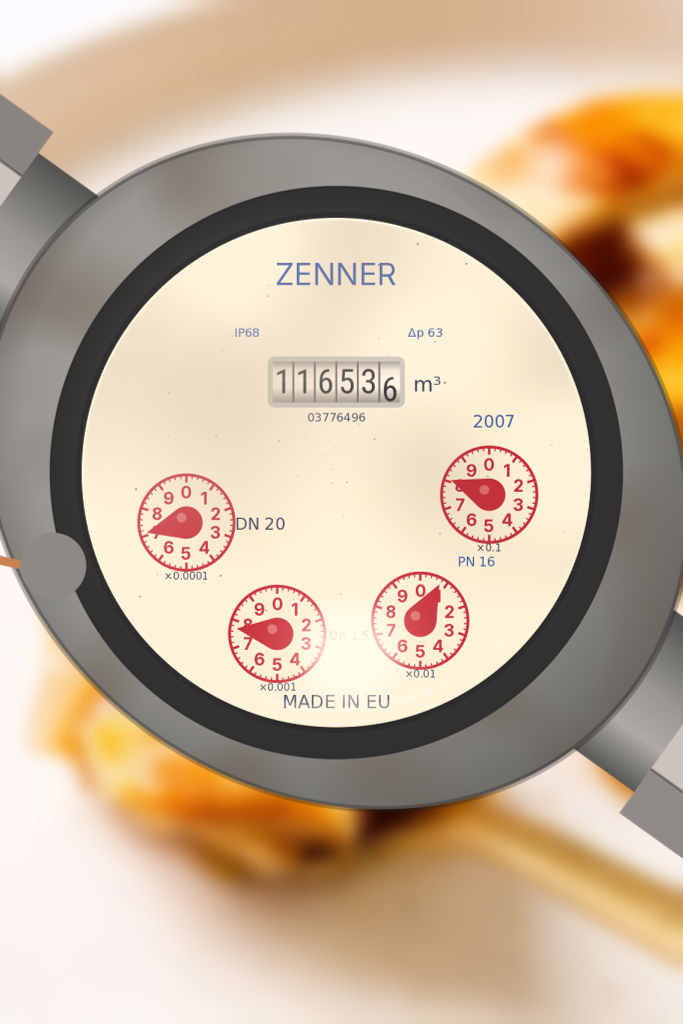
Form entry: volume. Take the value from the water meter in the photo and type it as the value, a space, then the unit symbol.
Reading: 116535.8077 m³
